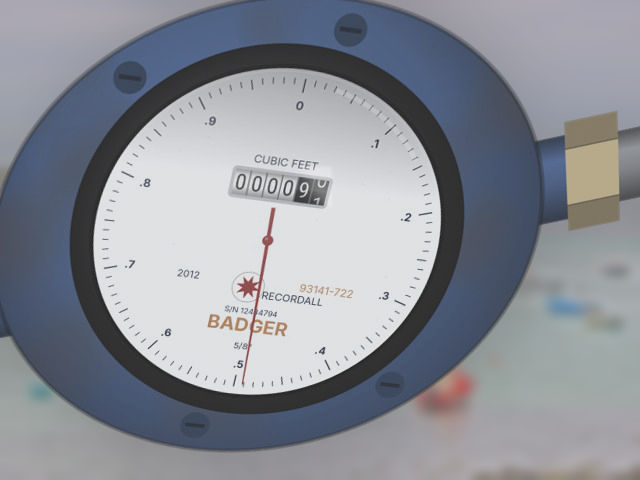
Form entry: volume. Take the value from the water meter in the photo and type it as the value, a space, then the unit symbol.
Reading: 90.49 ft³
